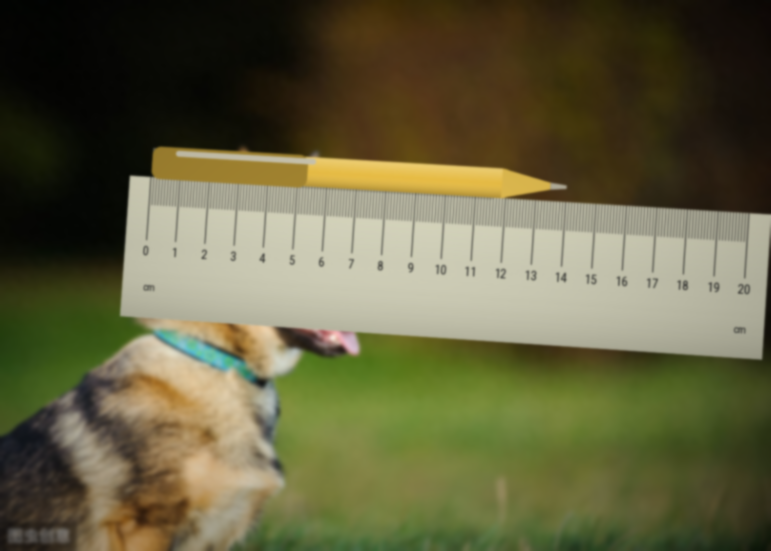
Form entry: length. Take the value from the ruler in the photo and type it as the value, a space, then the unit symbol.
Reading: 14 cm
